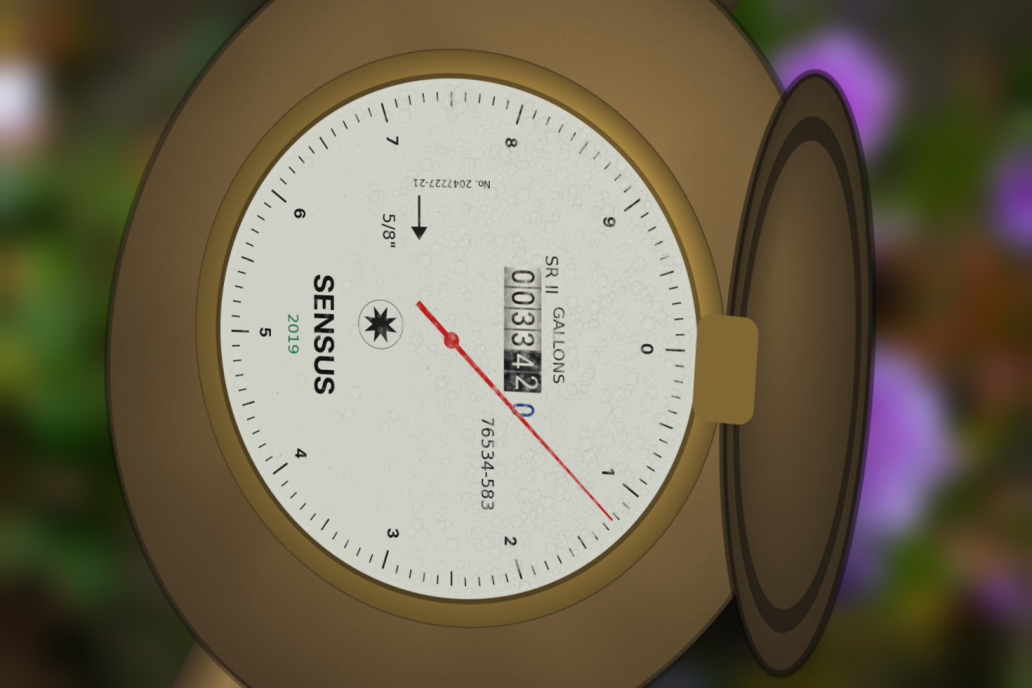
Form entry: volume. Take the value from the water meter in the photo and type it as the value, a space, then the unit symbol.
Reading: 33421.2 gal
